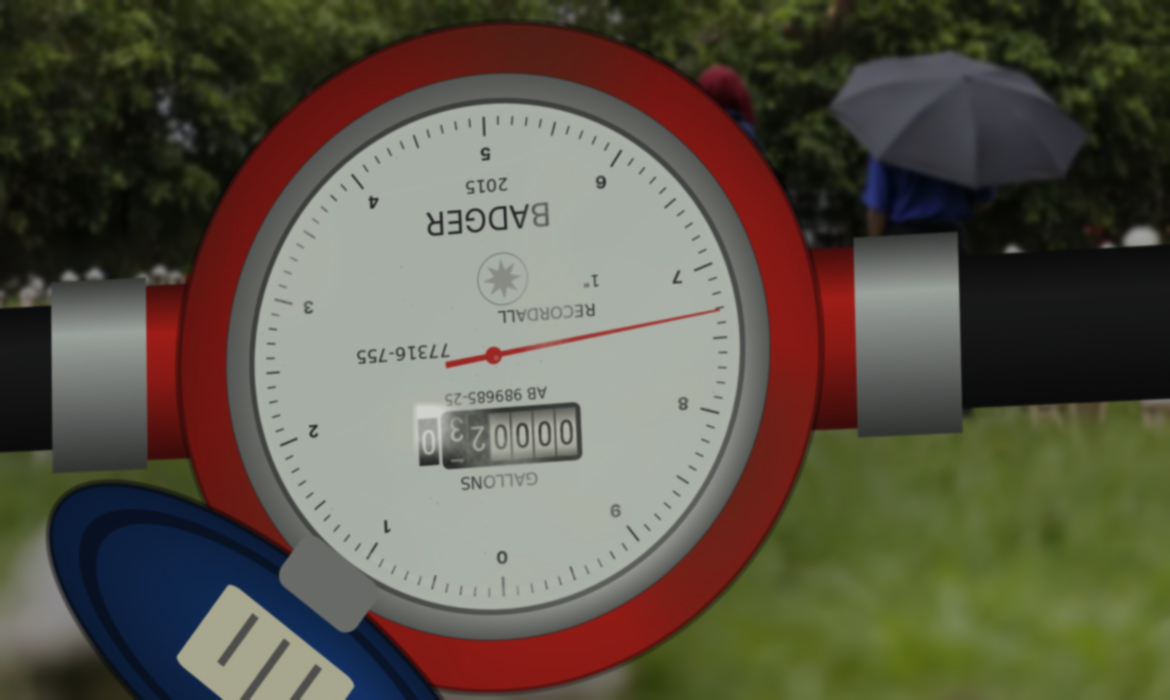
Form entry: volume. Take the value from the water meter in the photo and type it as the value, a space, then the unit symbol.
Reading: 227.3 gal
